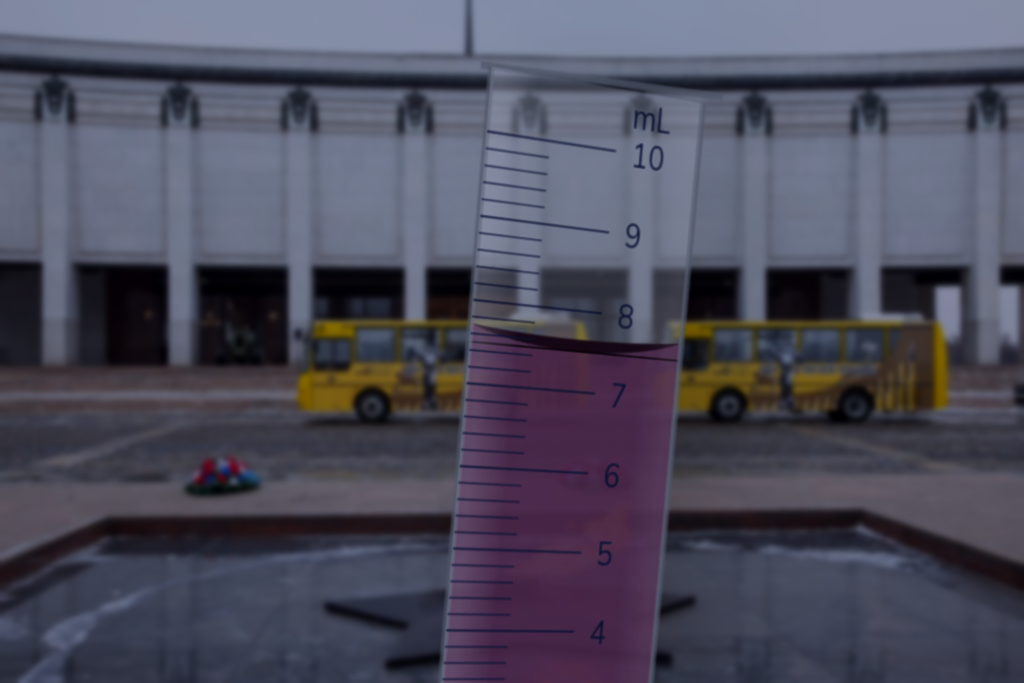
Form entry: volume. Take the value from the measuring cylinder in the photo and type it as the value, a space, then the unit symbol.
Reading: 7.5 mL
